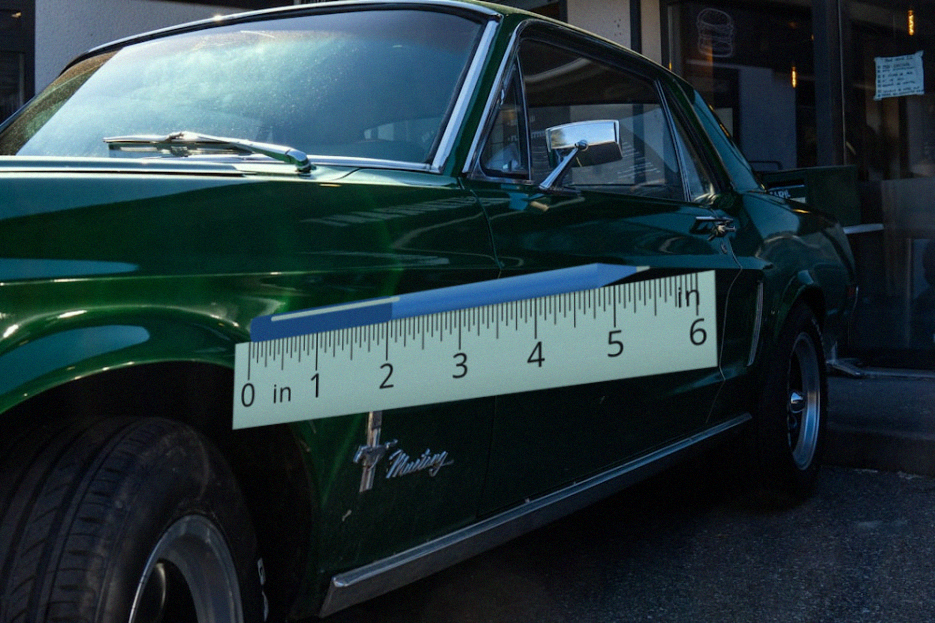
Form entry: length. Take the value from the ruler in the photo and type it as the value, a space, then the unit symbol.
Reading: 5.4375 in
